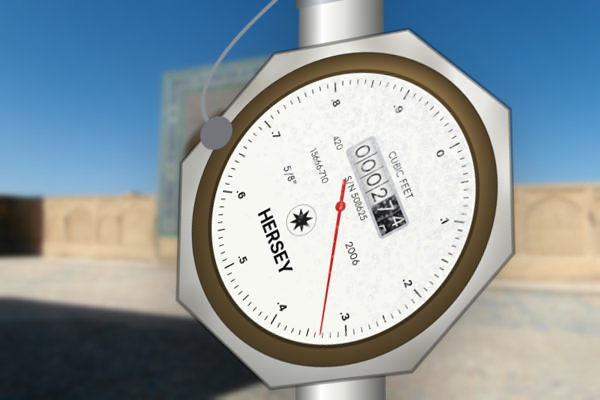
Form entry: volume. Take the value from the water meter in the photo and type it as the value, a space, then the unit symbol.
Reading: 274.33 ft³
